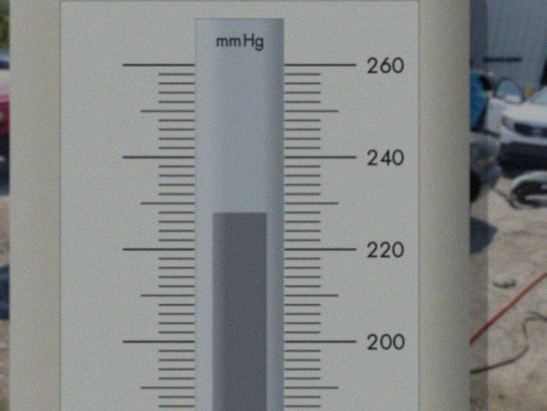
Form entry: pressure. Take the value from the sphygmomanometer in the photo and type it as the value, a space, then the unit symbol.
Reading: 228 mmHg
